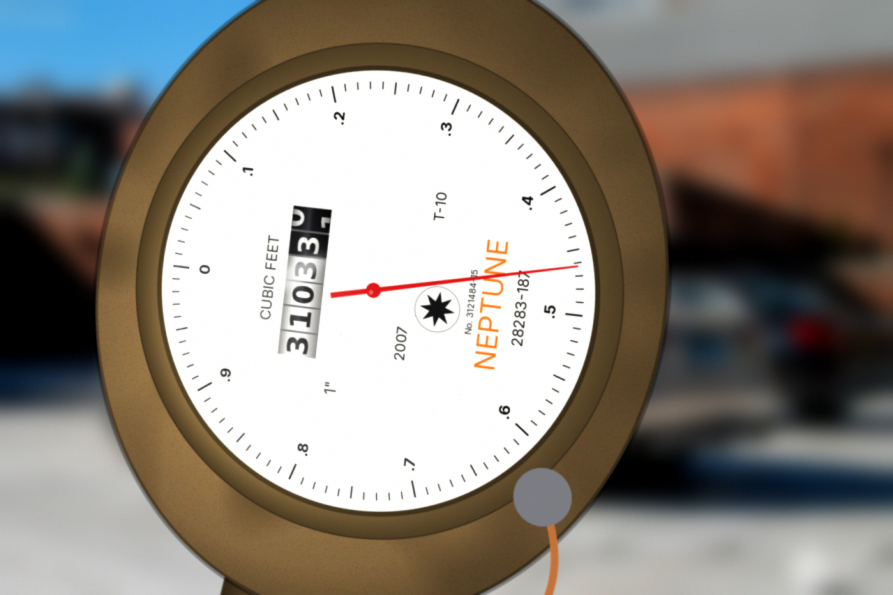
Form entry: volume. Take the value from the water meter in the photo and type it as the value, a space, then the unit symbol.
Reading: 310330.46 ft³
